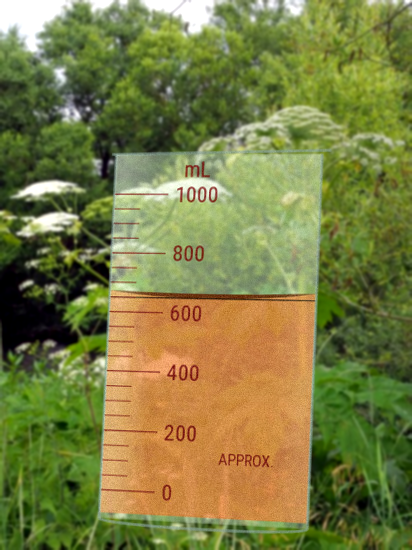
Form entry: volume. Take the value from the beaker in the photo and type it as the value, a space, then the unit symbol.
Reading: 650 mL
